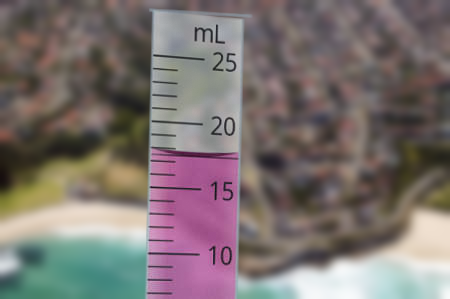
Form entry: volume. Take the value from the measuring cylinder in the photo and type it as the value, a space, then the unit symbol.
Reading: 17.5 mL
